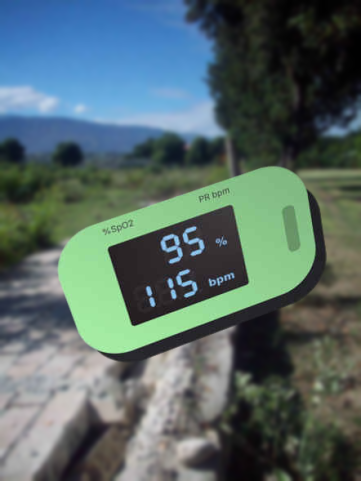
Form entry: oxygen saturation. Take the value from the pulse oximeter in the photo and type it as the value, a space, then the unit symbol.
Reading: 95 %
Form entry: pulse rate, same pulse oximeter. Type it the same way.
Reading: 115 bpm
